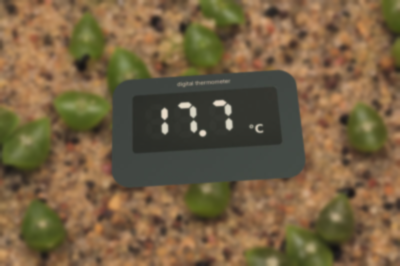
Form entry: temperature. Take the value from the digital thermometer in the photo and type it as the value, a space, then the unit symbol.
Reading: 17.7 °C
